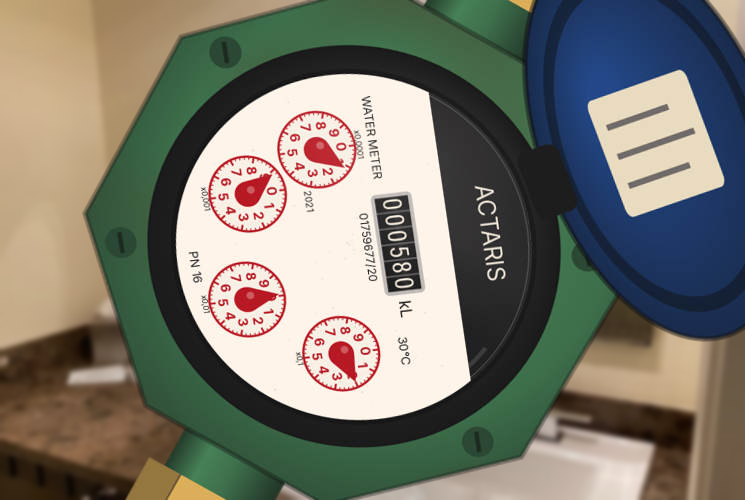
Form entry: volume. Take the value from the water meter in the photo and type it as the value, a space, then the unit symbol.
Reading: 580.1991 kL
